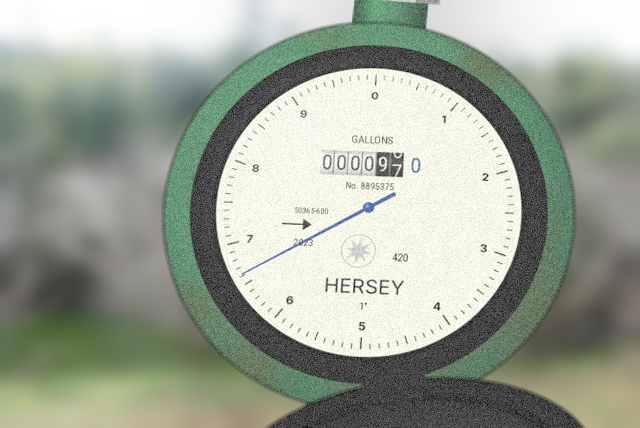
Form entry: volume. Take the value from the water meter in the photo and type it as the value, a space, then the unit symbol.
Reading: 966.6 gal
